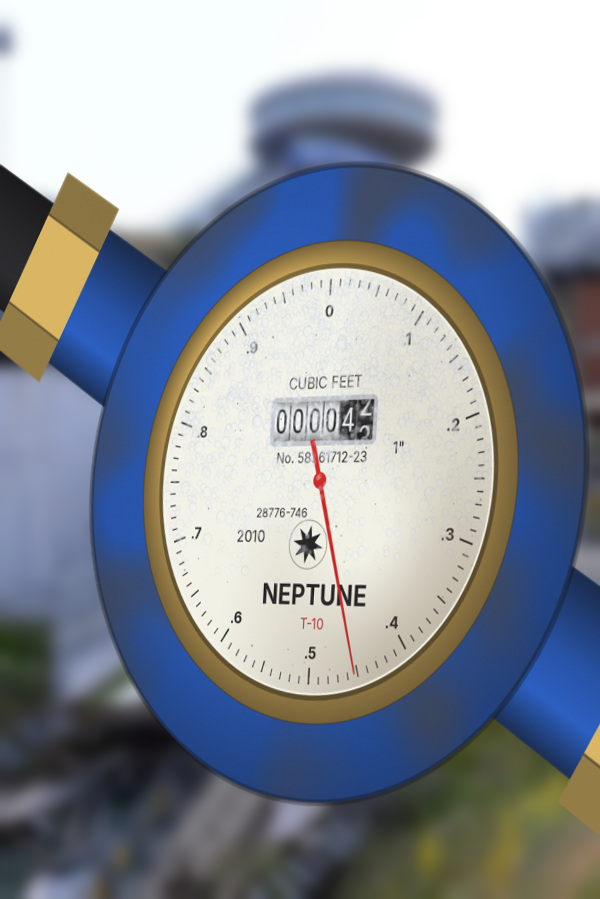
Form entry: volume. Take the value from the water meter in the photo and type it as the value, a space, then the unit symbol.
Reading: 42.45 ft³
